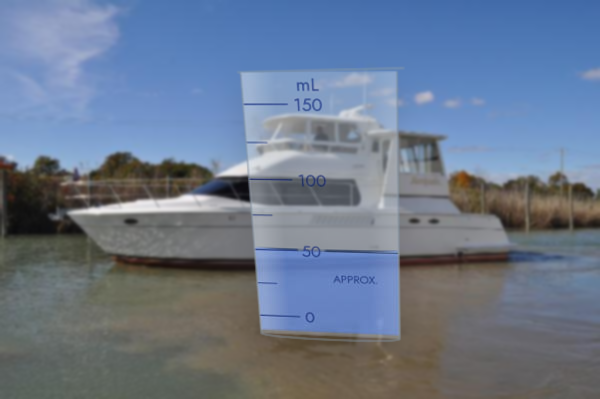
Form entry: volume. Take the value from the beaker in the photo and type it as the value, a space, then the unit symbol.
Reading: 50 mL
